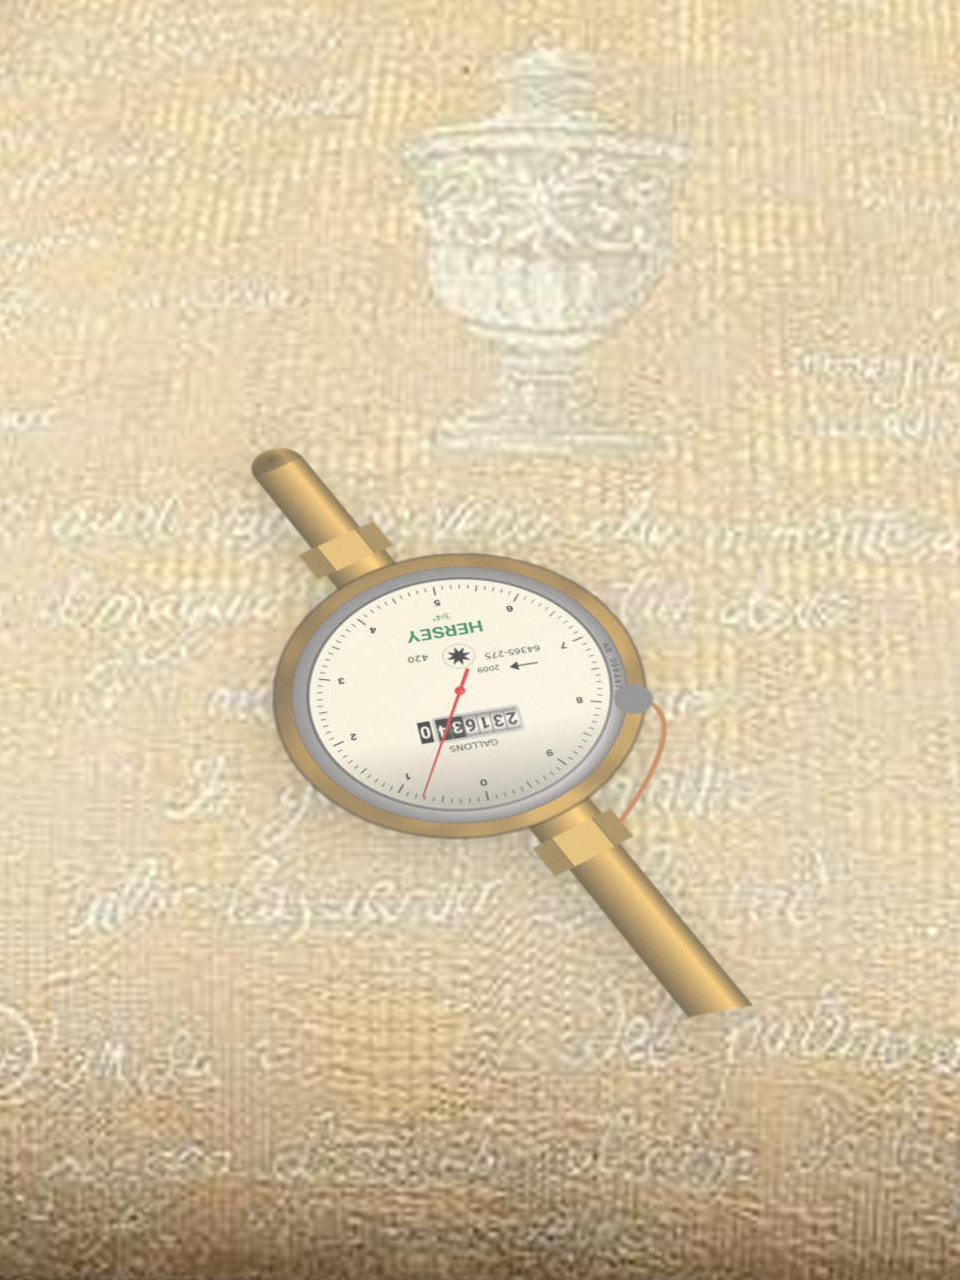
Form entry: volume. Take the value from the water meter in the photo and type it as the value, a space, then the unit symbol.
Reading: 2316340.7 gal
